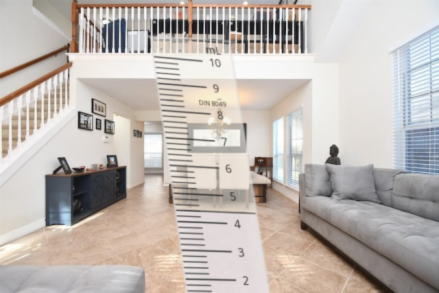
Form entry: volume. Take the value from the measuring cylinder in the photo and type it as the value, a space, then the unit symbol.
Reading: 4.4 mL
